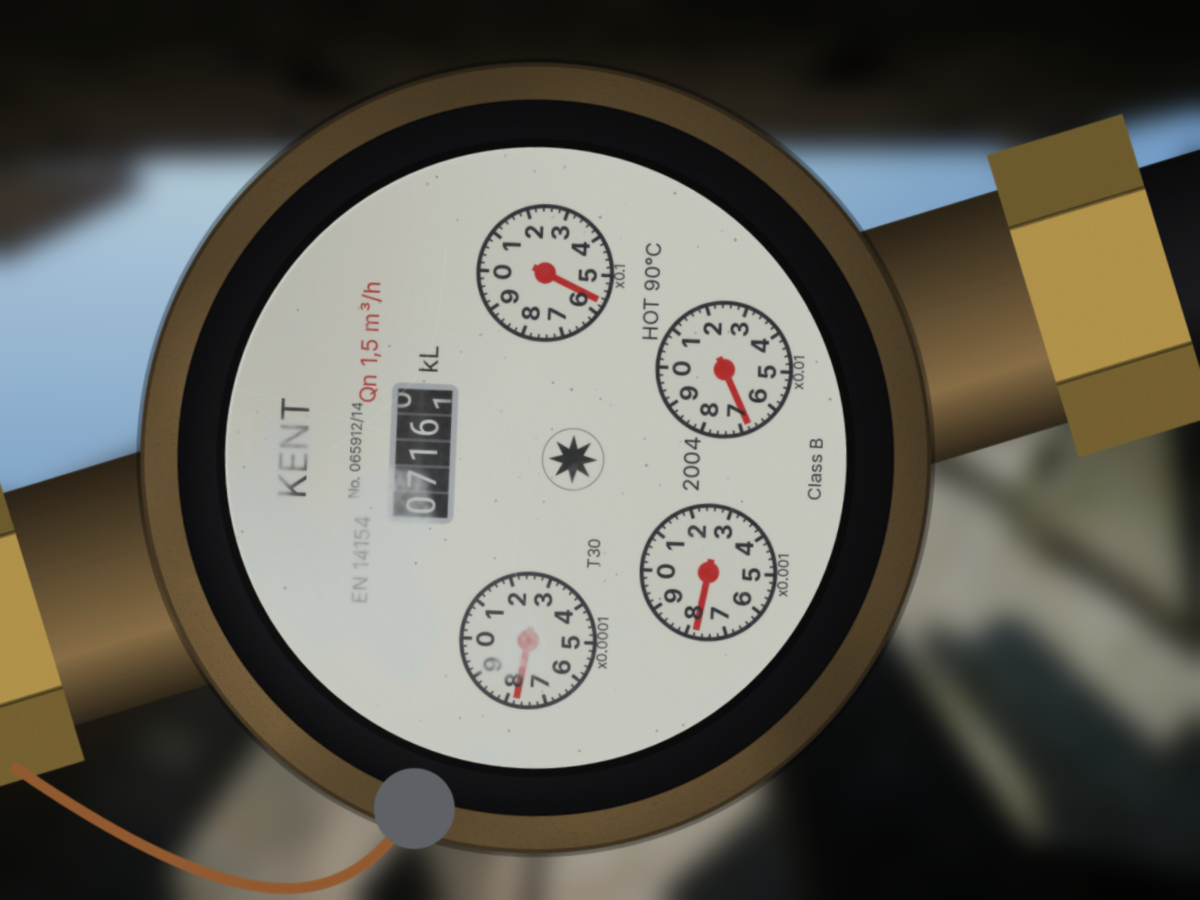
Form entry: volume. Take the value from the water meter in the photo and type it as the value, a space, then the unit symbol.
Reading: 7160.5677 kL
